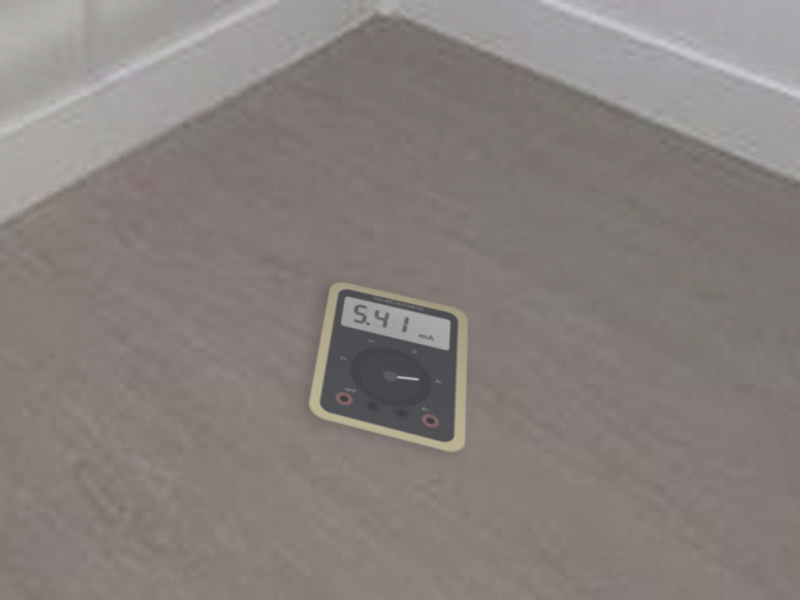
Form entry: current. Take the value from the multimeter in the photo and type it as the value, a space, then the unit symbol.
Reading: 5.41 mA
